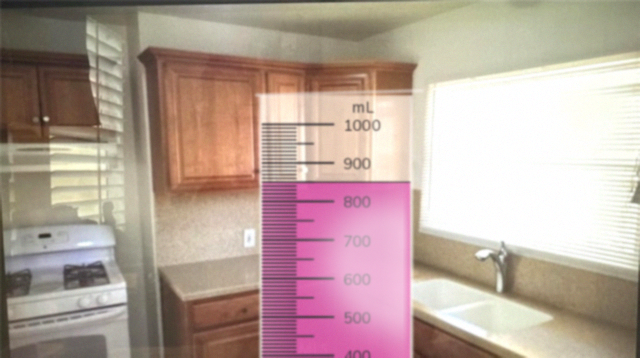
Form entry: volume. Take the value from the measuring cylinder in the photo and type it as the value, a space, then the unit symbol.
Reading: 850 mL
